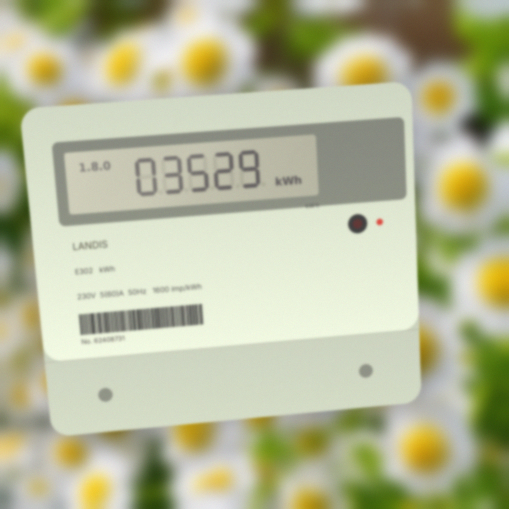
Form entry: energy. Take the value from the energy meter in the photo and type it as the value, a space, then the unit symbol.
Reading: 3529 kWh
